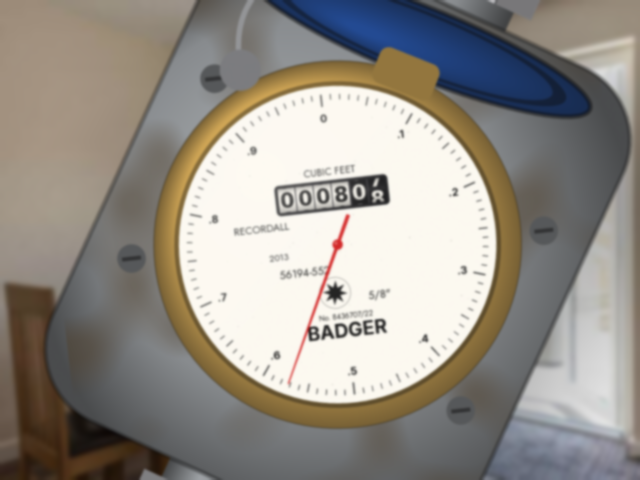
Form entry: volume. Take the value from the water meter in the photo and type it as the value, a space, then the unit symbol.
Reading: 807.57 ft³
